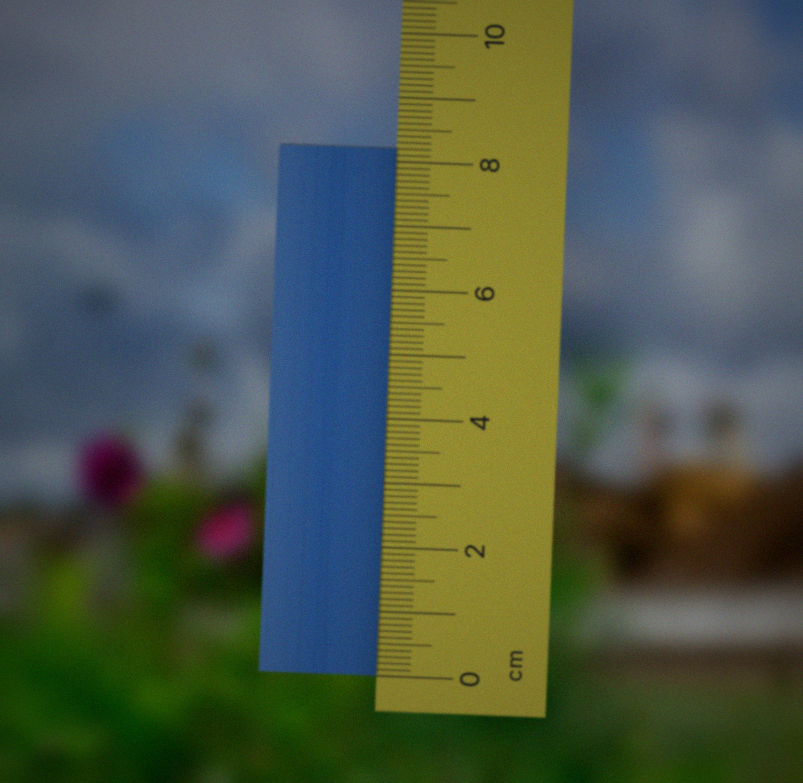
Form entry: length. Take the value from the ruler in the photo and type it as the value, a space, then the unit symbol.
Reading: 8.2 cm
